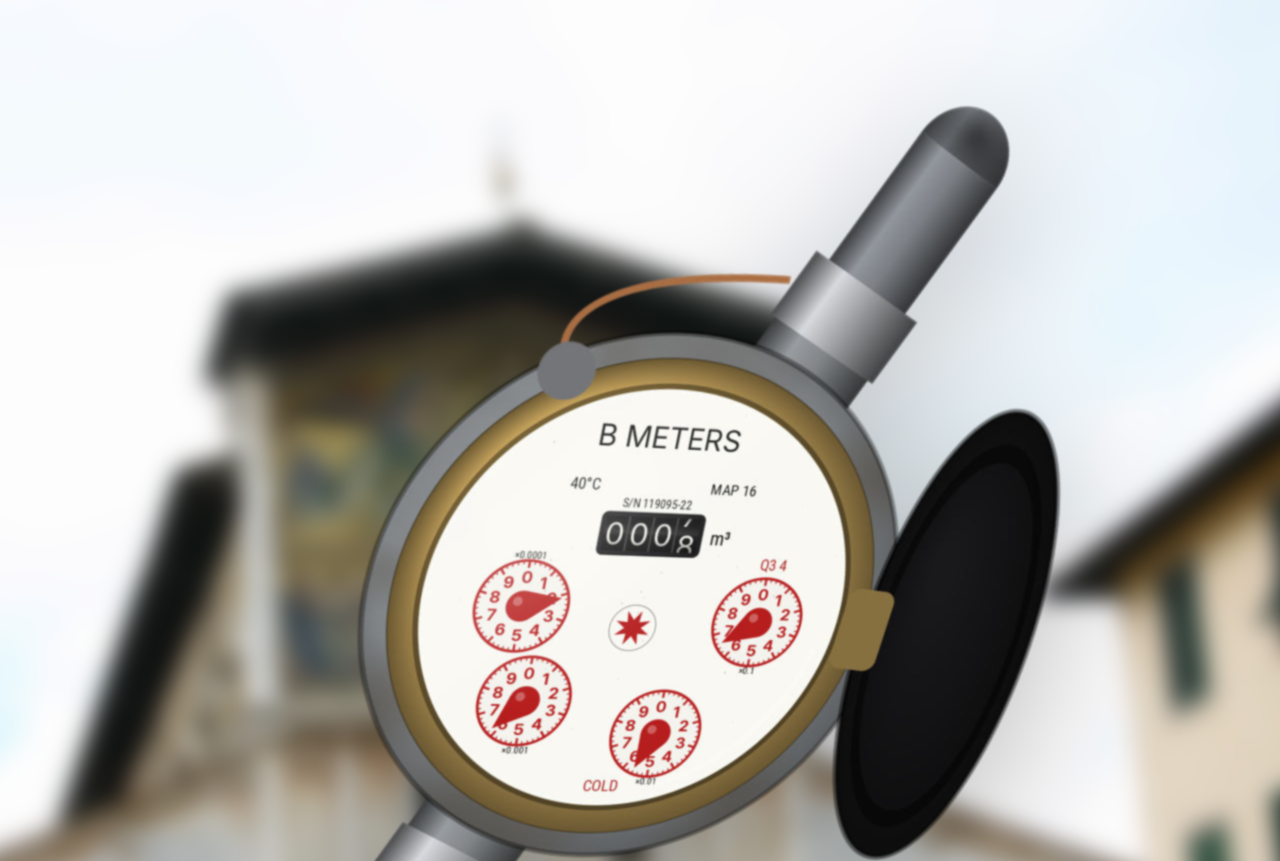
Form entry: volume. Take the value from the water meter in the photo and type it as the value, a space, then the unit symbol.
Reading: 7.6562 m³
